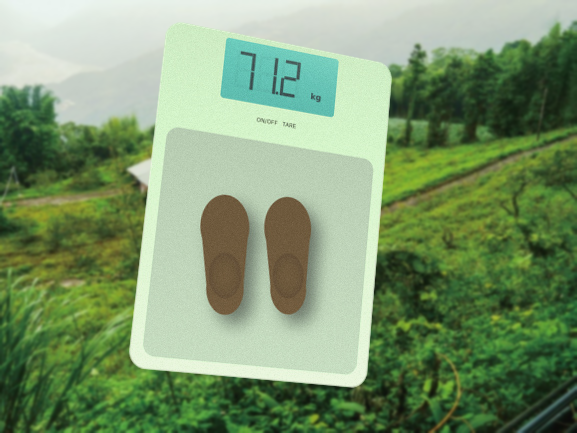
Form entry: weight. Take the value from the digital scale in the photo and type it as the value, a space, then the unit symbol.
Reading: 71.2 kg
